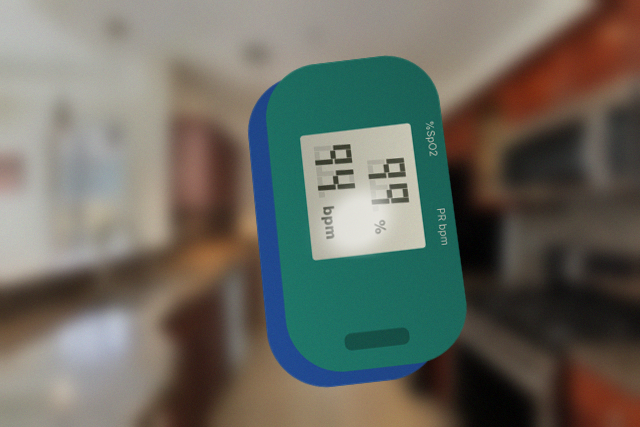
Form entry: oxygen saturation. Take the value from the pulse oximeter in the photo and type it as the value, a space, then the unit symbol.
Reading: 99 %
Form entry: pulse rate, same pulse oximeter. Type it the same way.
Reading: 94 bpm
